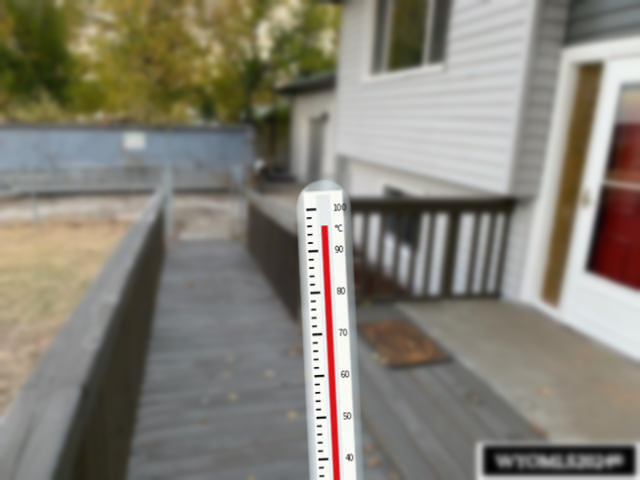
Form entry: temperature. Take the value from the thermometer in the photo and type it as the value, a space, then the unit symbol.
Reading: 96 °C
